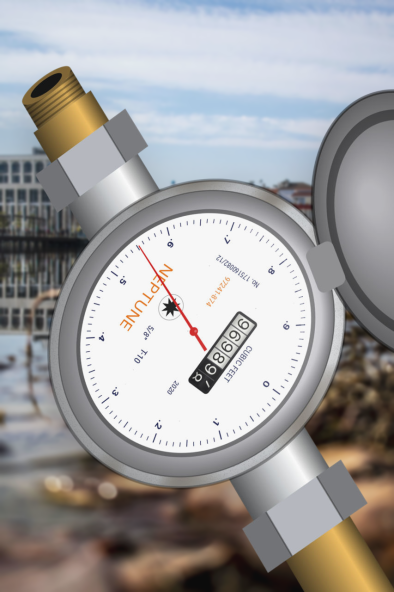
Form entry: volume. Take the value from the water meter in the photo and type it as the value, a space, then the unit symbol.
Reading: 969897.55 ft³
